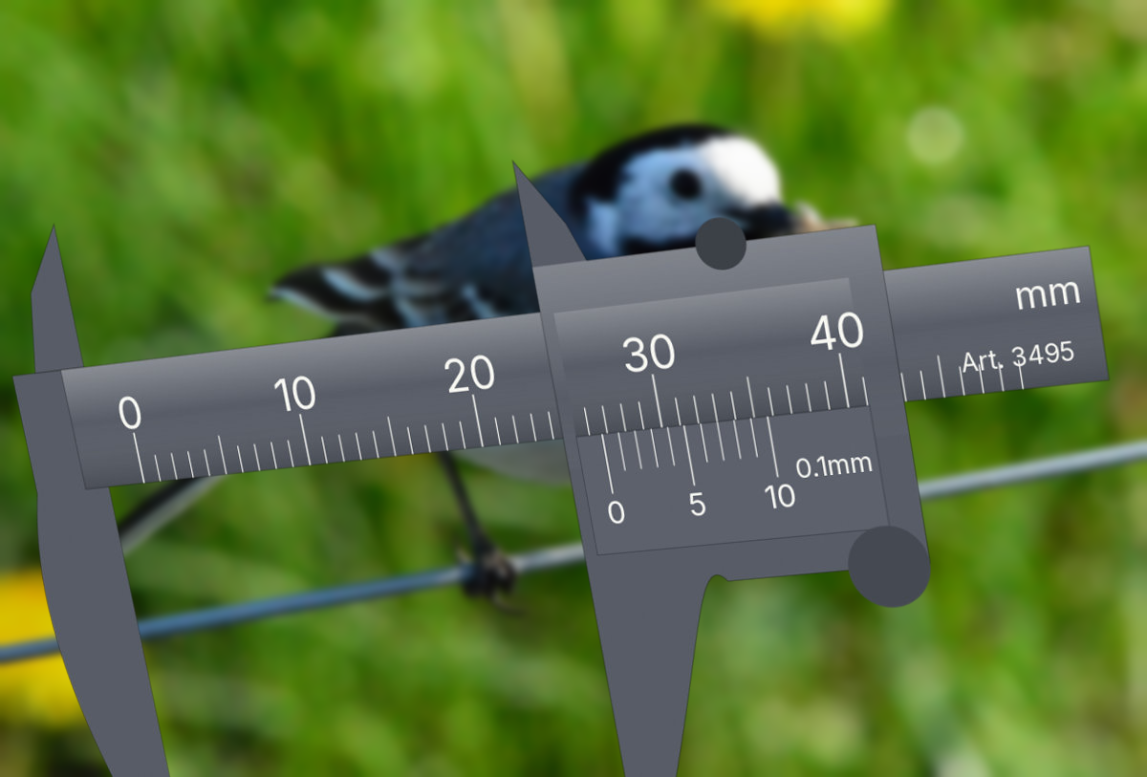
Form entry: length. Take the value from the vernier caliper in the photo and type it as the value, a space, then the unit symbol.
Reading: 26.7 mm
